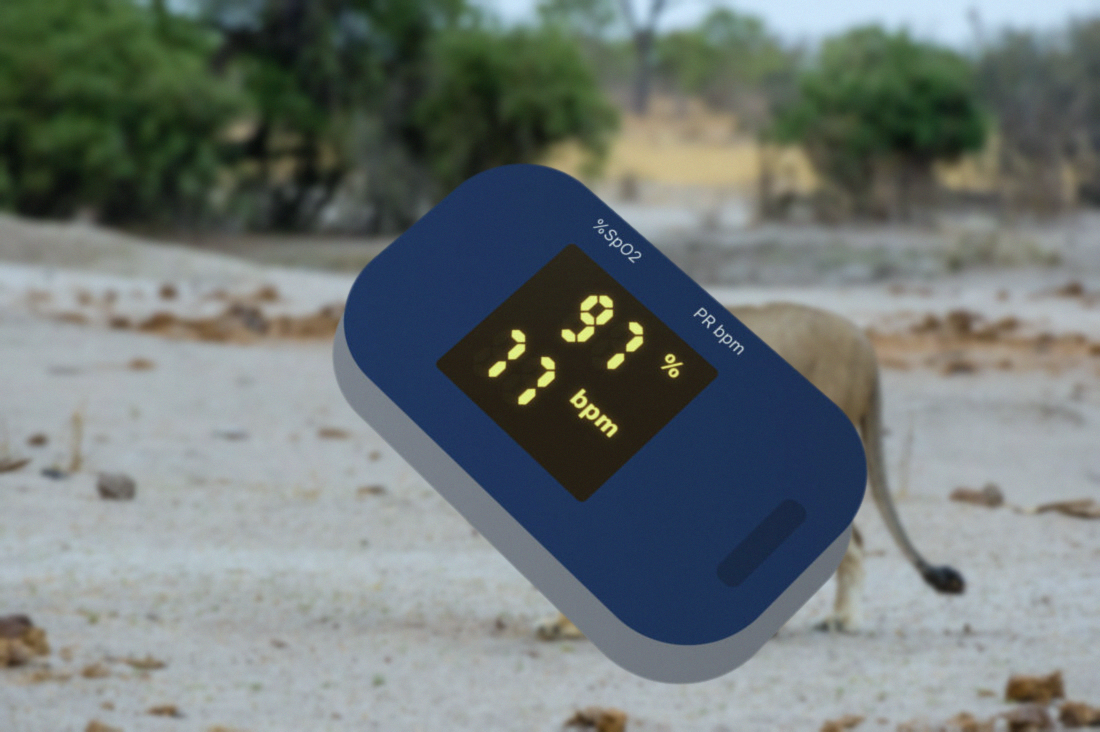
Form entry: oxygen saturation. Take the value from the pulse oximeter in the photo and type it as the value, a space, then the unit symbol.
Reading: 97 %
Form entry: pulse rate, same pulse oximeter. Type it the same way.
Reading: 77 bpm
